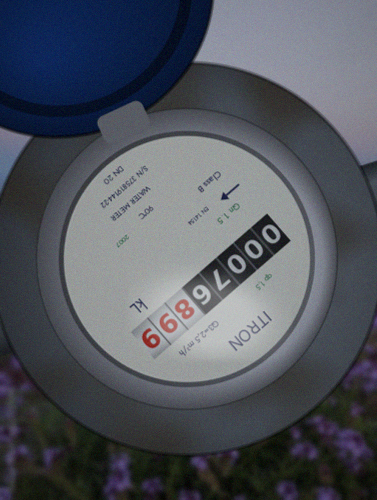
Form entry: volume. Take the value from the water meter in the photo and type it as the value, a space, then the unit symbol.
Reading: 76.899 kL
